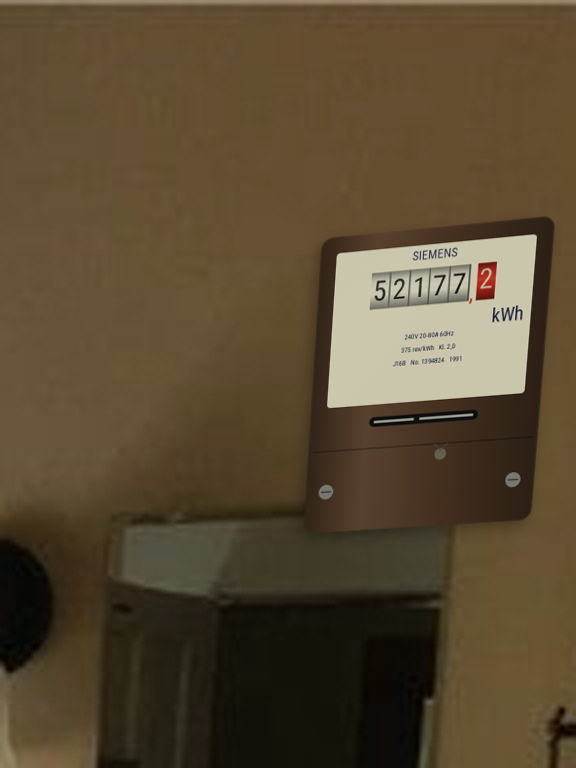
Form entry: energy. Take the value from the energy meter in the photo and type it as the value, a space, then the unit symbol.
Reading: 52177.2 kWh
